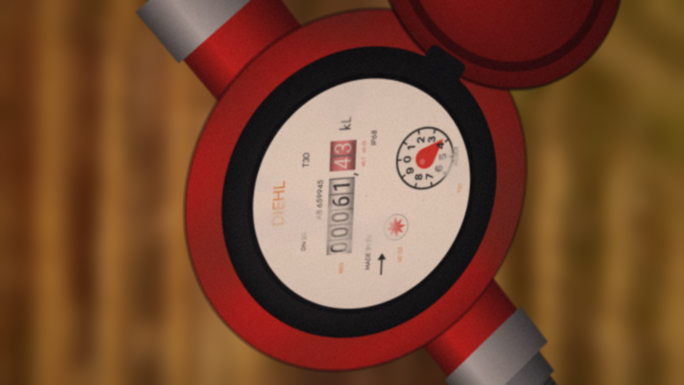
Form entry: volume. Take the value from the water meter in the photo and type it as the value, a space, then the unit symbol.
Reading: 61.433 kL
